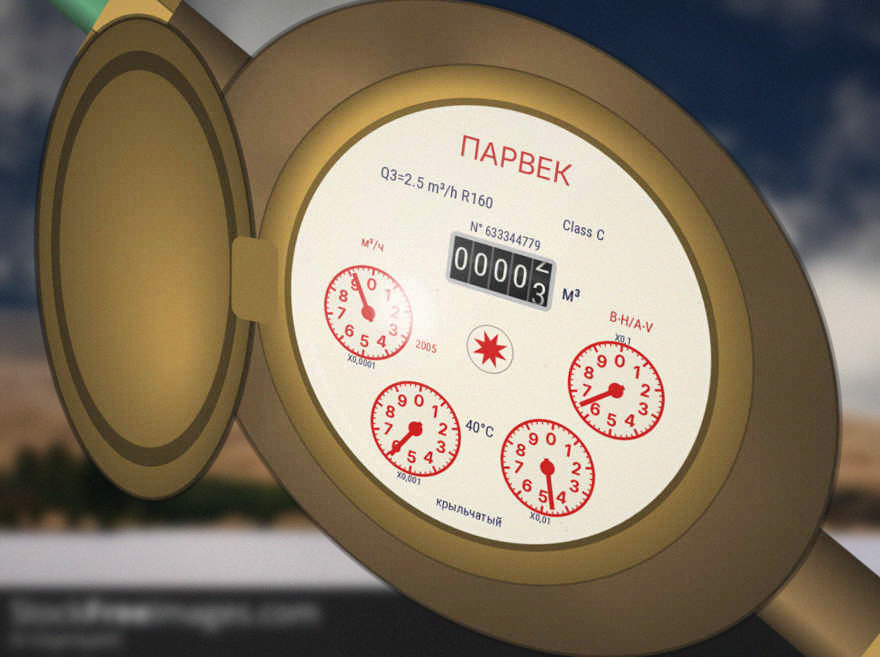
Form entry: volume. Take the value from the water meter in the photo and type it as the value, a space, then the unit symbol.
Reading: 2.6459 m³
